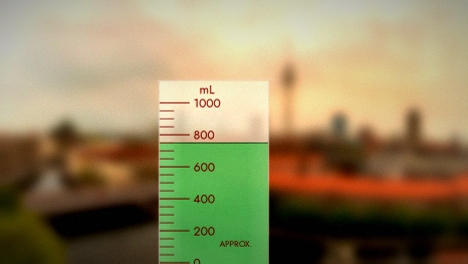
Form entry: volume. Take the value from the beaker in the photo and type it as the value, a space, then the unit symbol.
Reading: 750 mL
